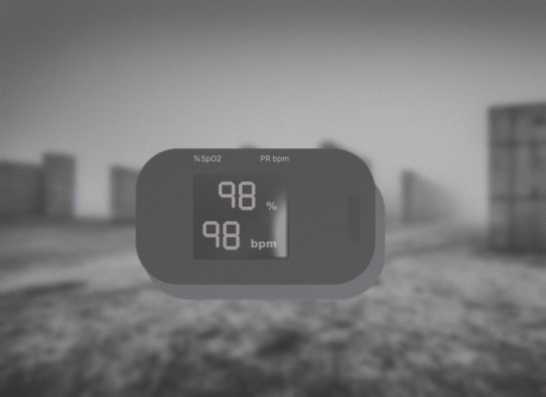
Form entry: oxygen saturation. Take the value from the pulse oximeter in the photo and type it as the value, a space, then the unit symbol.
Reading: 98 %
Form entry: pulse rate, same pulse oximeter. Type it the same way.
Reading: 98 bpm
